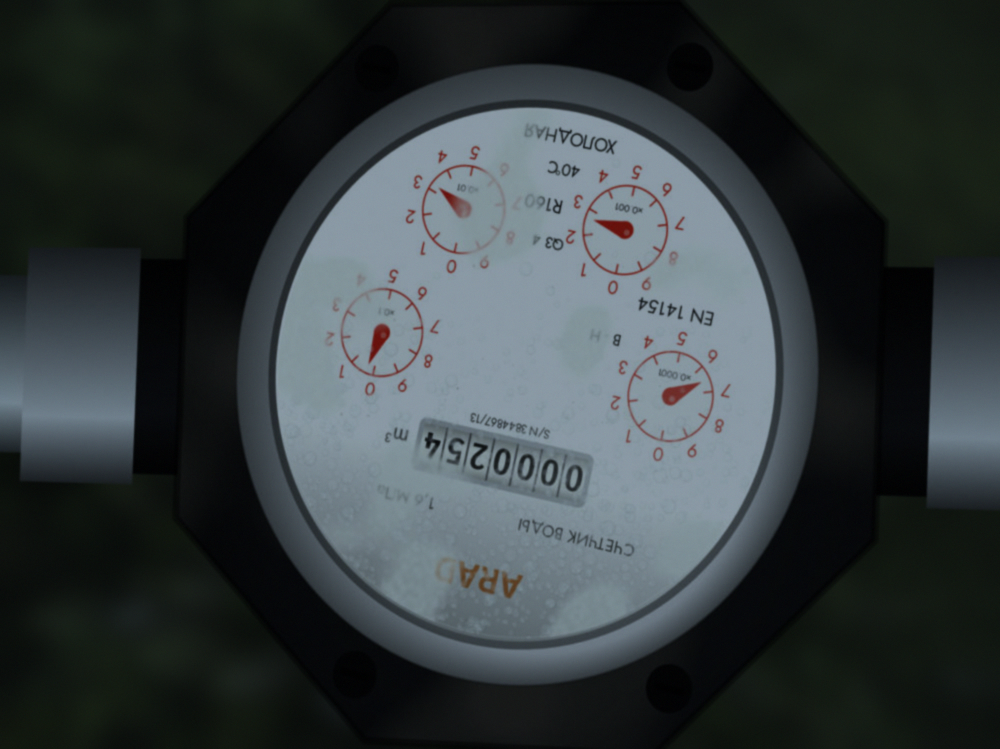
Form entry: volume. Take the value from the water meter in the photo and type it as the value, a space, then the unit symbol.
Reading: 254.0326 m³
